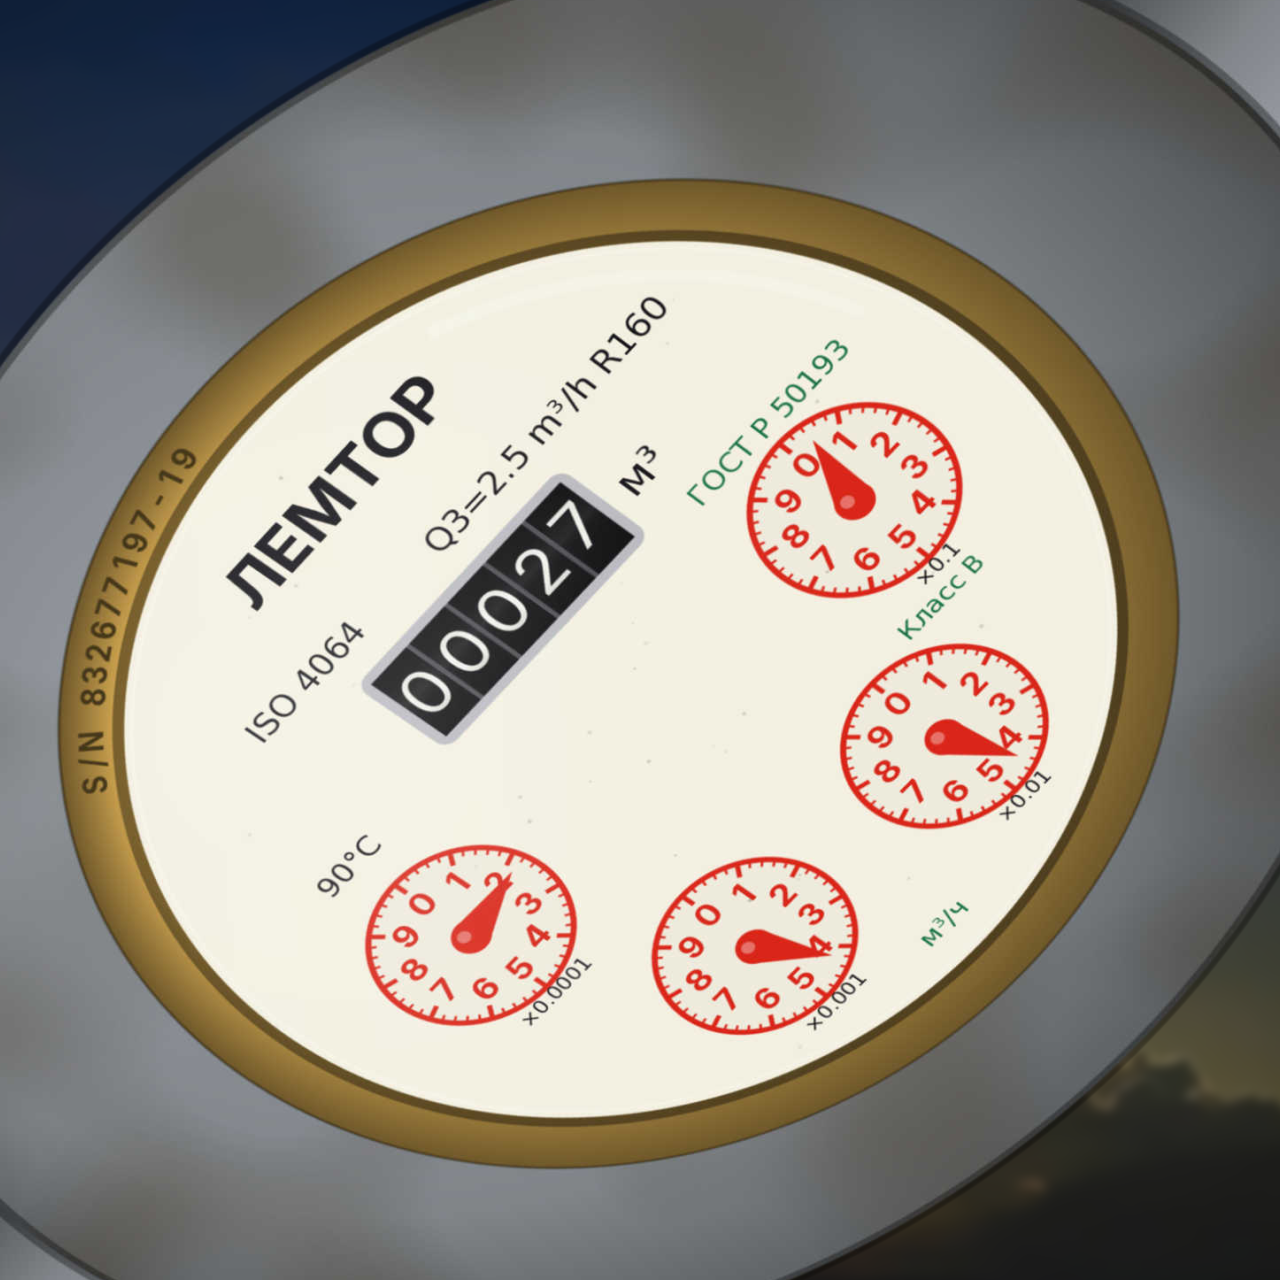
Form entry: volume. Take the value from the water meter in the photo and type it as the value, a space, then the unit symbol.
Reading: 27.0442 m³
